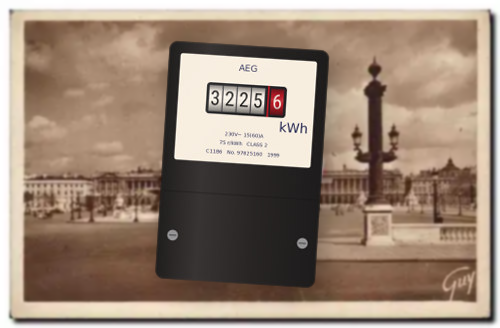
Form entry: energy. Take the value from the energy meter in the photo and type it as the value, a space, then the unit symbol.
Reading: 3225.6 kWh
